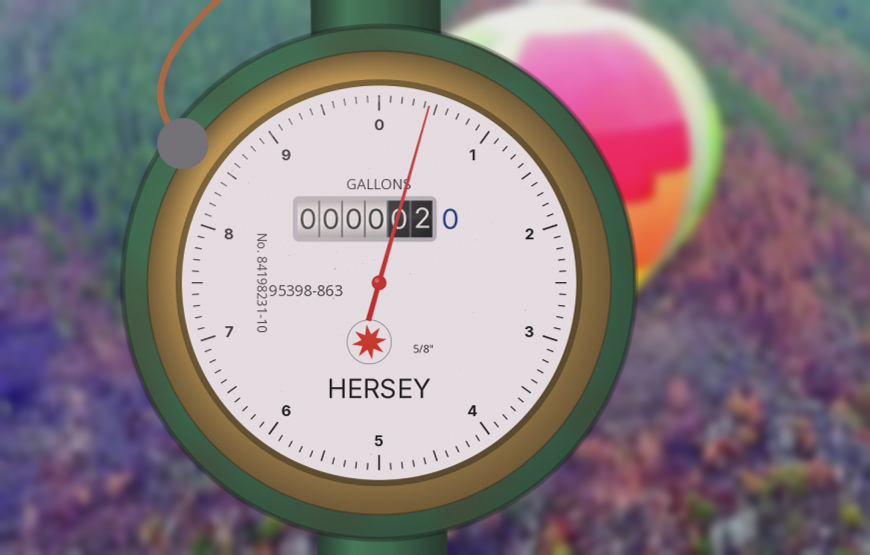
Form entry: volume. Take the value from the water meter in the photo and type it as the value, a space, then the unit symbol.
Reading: 20.4 gal
